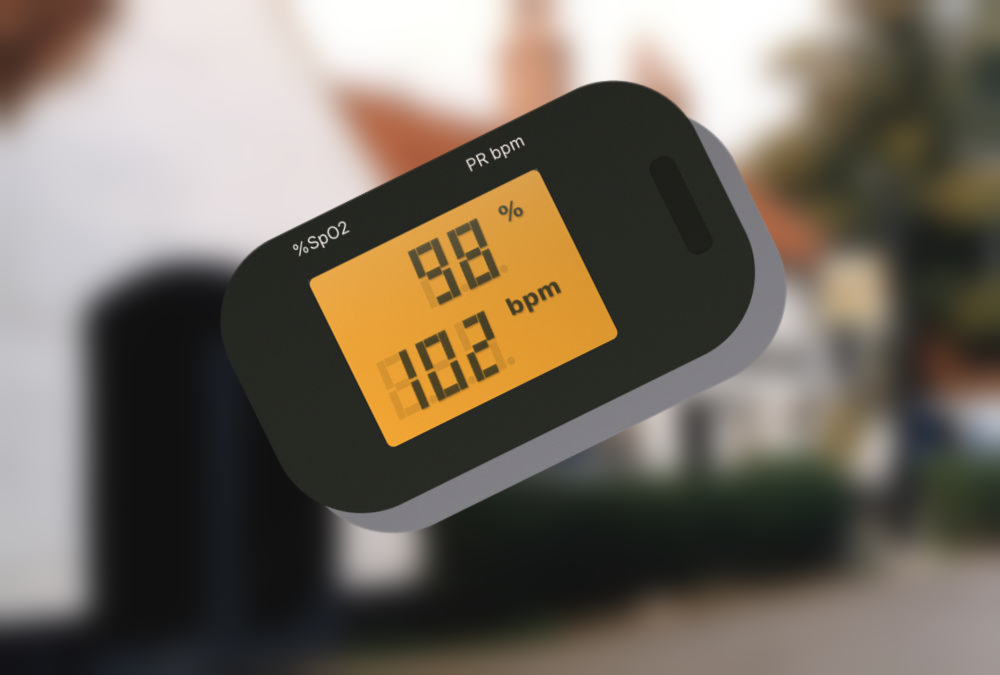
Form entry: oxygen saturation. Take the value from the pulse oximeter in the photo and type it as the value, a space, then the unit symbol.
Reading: 98 %
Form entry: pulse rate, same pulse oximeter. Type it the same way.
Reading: 102 bpm
